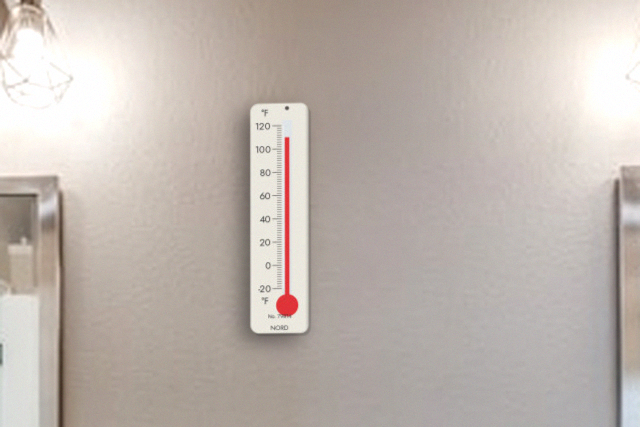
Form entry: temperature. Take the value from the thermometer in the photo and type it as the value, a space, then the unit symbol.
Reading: 110 °F
